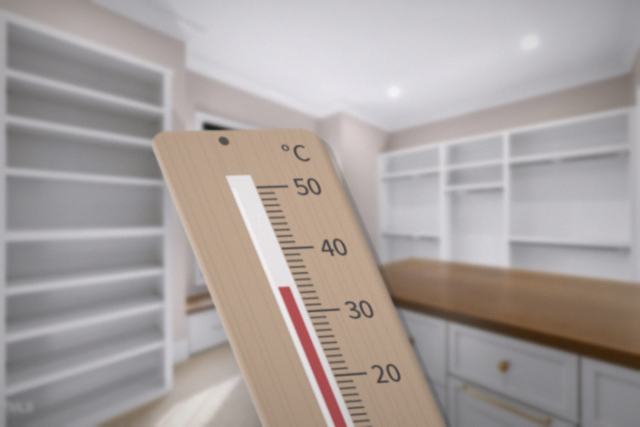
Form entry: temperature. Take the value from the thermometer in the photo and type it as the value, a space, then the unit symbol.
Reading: 34 °C
